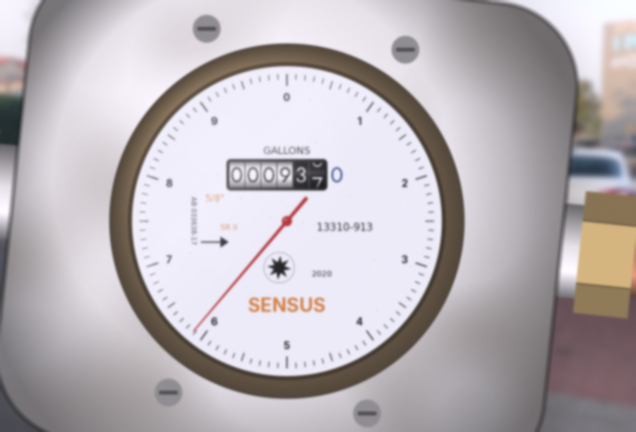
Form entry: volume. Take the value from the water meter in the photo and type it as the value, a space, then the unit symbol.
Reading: 9366.1 gal
